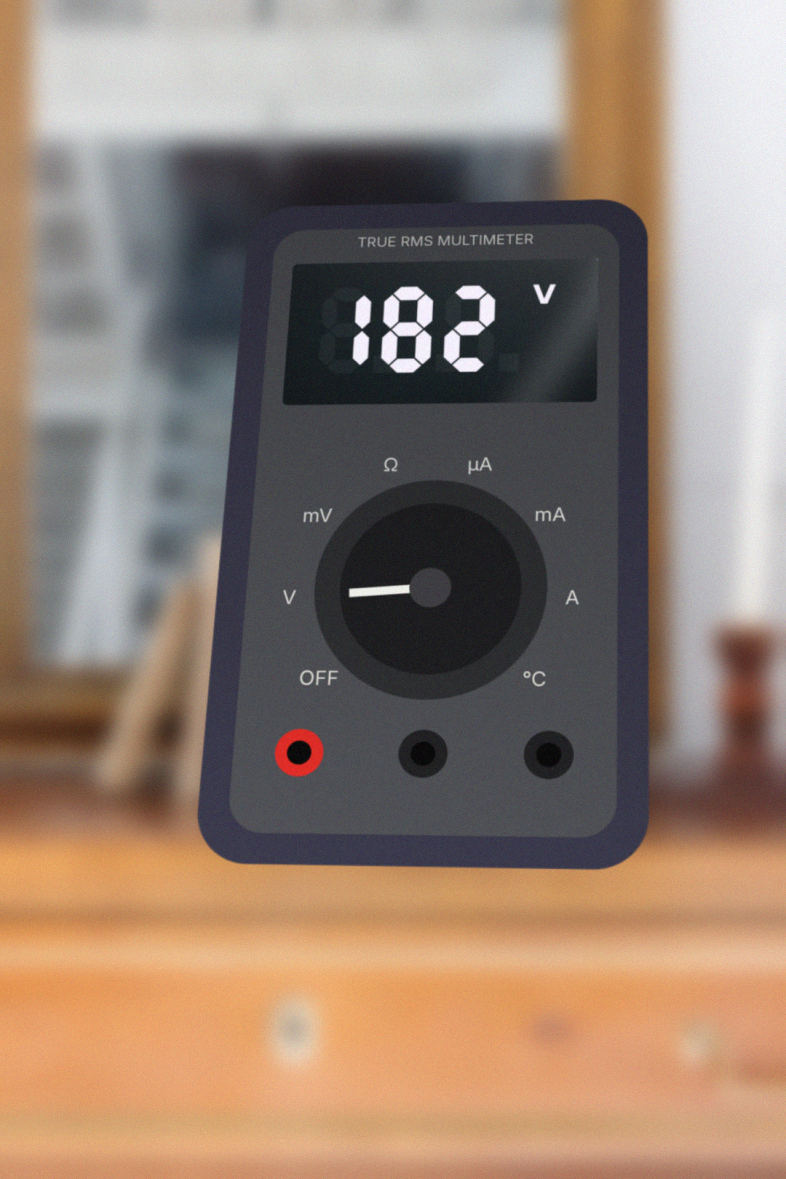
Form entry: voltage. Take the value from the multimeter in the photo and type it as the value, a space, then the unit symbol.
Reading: 182 V
